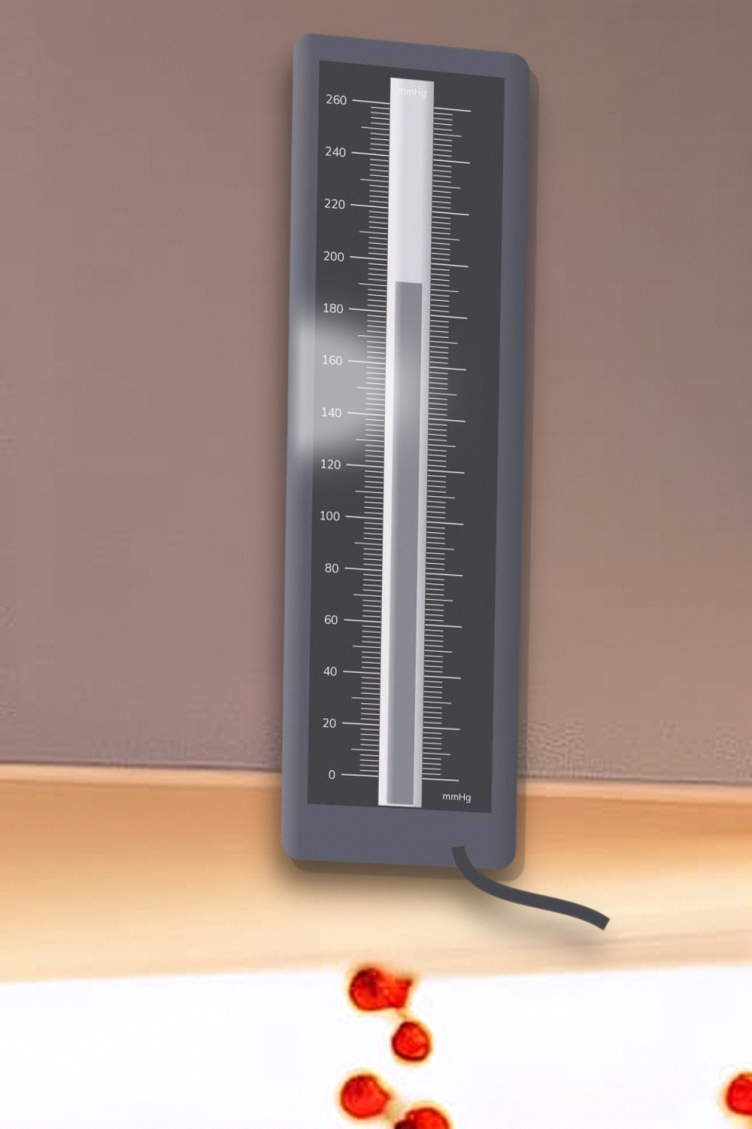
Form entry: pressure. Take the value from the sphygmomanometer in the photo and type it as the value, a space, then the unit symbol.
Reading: 192 mmHg
